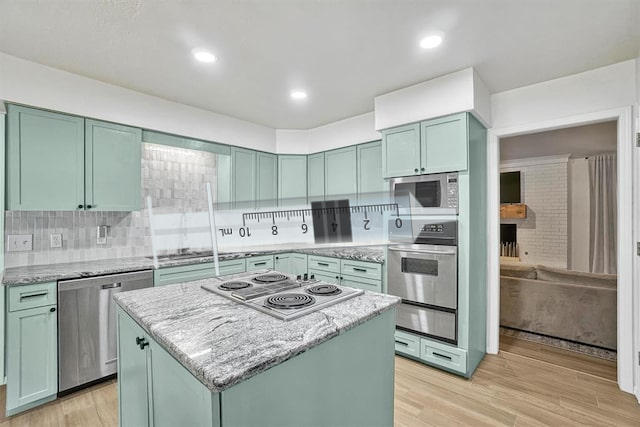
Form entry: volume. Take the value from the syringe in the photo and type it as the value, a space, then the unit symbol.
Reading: 3 mL
